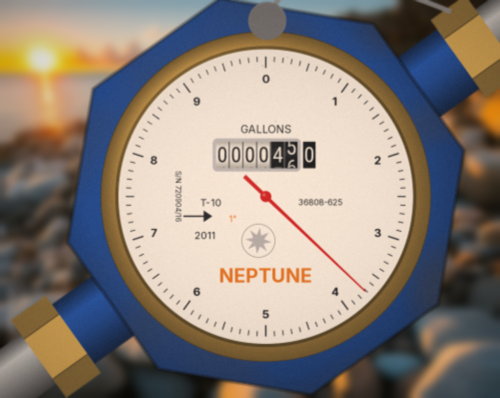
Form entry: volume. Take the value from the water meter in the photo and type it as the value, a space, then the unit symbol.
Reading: 453.7 gal
